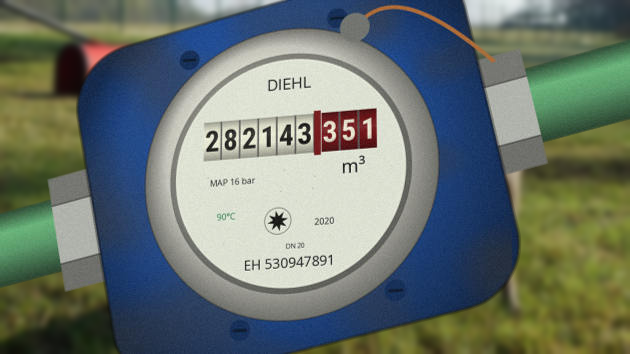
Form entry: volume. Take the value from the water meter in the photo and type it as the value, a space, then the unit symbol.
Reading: 282143.351 m³
